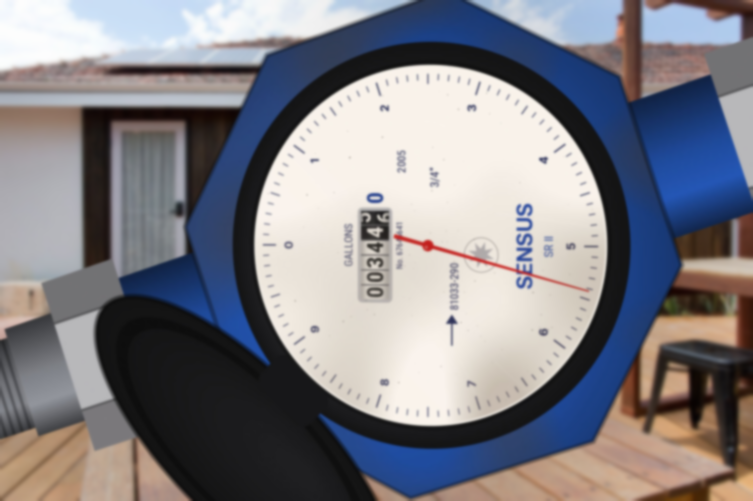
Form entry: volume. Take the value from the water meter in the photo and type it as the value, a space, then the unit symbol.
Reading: 34455.4 gal
